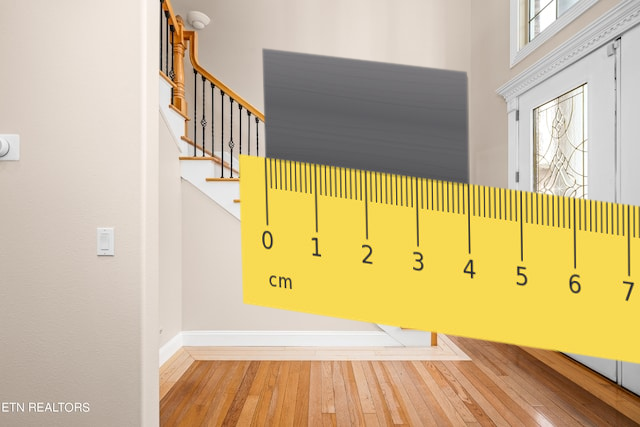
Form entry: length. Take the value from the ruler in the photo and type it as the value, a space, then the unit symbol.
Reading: 4 cm
